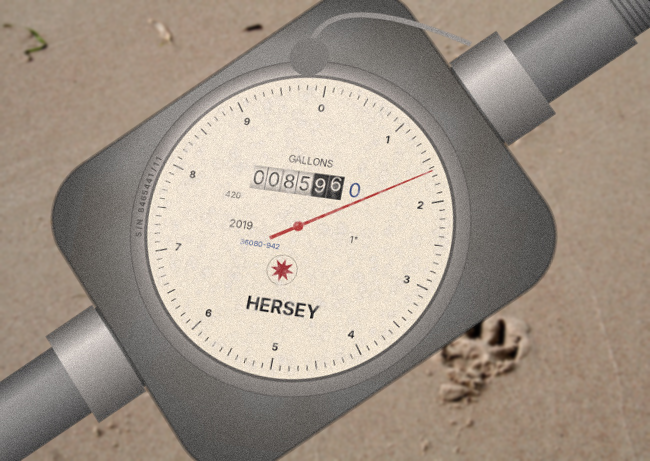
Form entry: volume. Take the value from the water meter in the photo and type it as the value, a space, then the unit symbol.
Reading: 85961.6 gal
